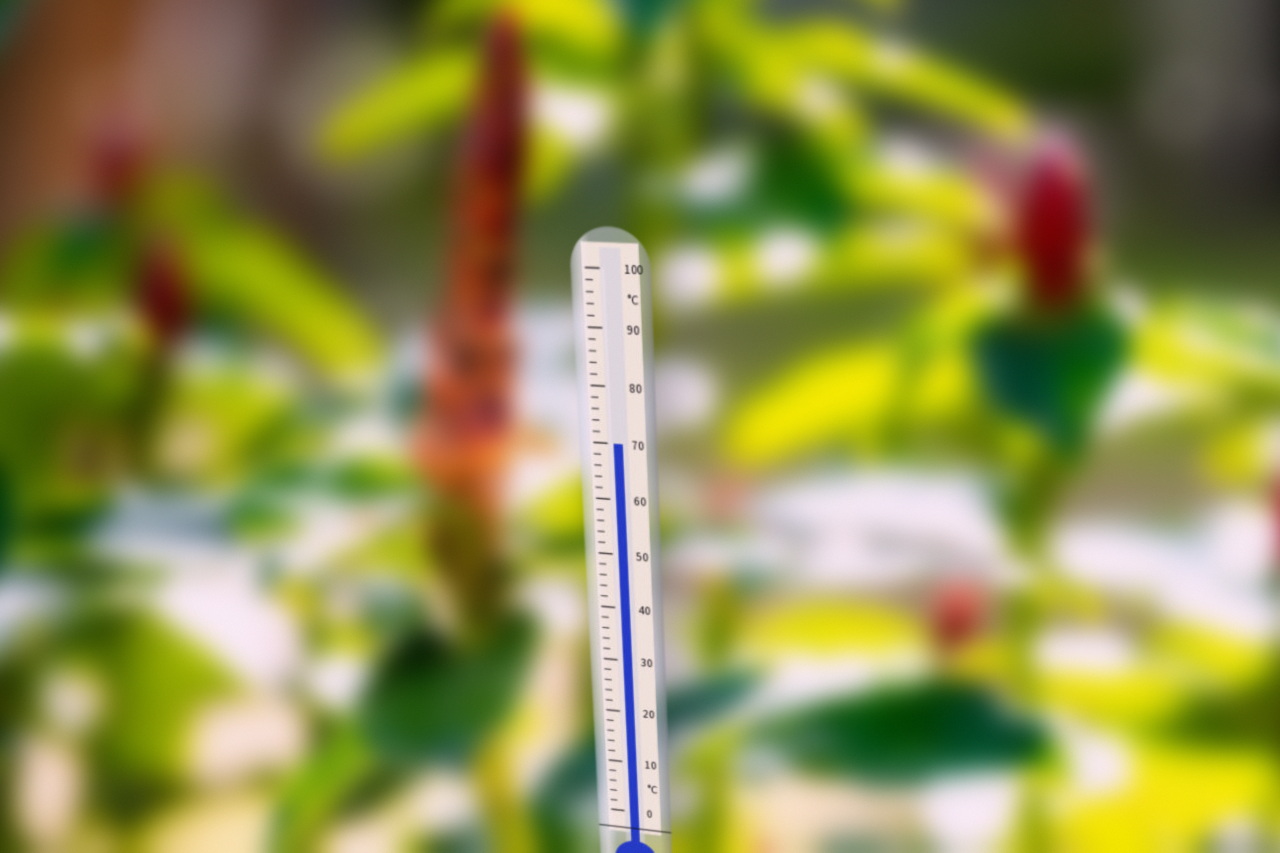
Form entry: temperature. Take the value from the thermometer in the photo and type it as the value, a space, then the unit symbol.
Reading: 70 °C
